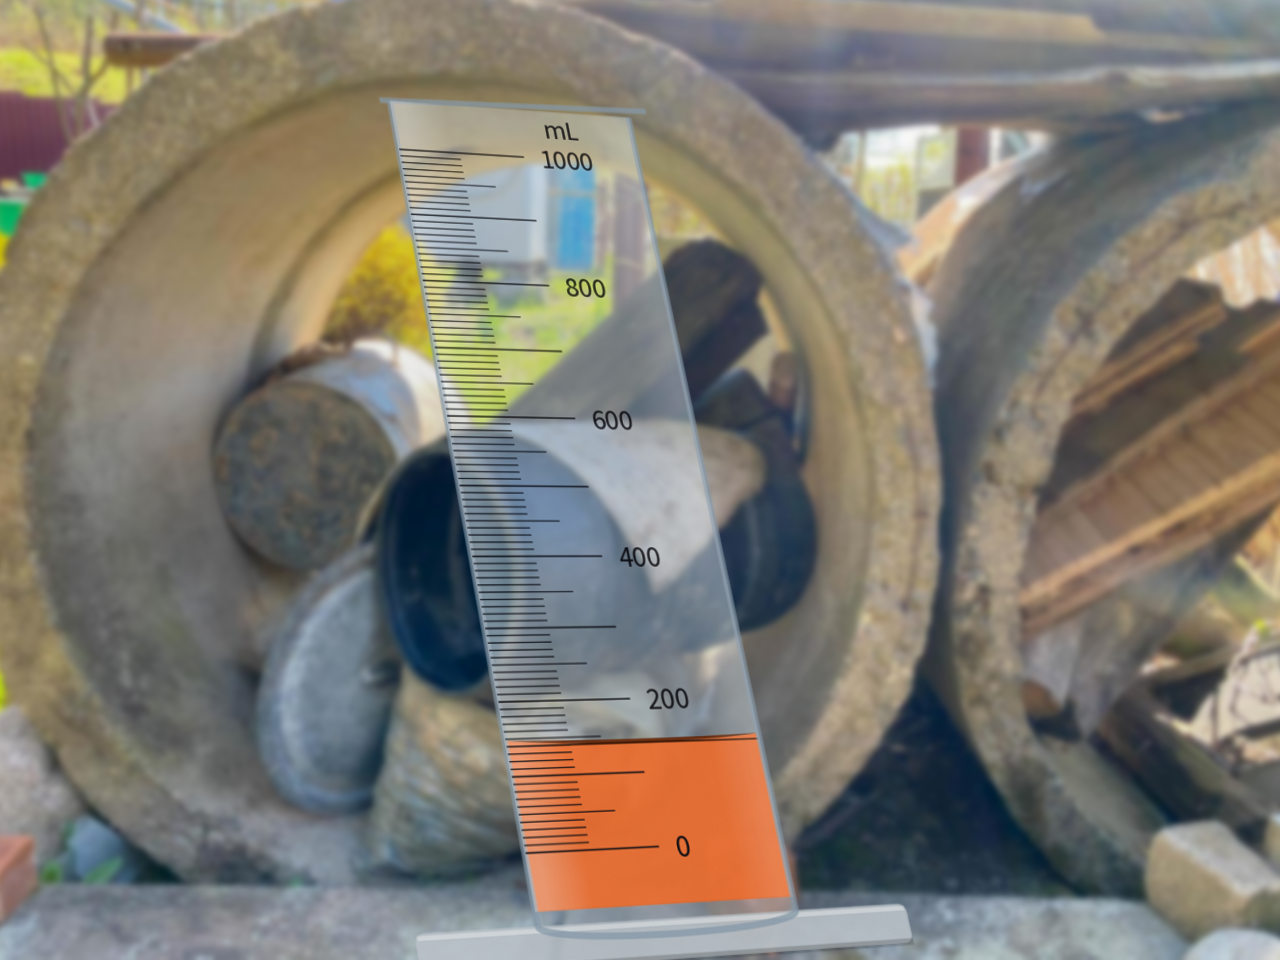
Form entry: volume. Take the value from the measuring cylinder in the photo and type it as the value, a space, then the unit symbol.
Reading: 140 mL
